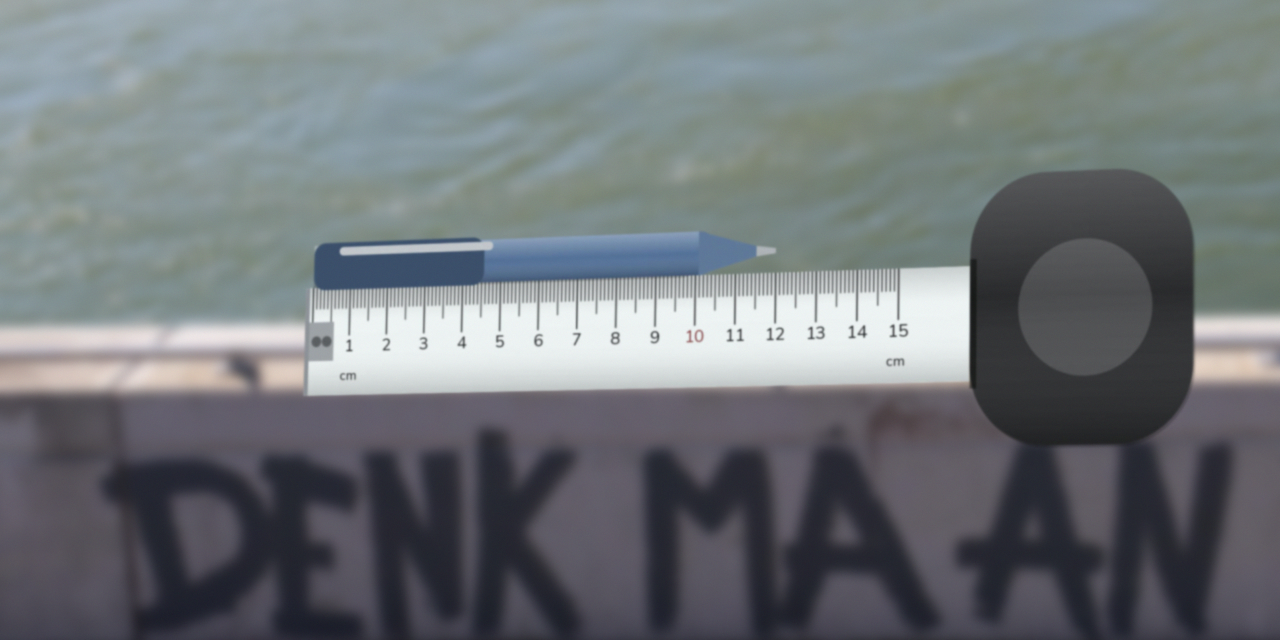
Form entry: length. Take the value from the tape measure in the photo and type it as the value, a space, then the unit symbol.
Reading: 12 cm
